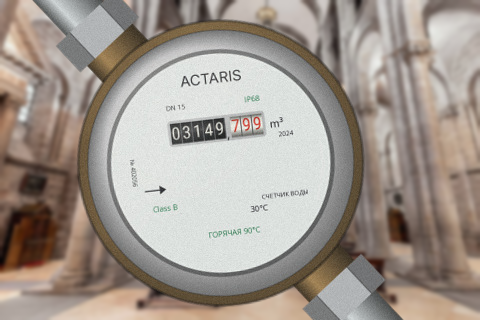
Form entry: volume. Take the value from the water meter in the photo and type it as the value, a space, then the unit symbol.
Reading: 3149.799 m³
